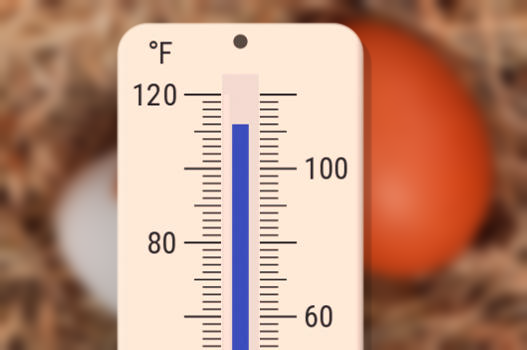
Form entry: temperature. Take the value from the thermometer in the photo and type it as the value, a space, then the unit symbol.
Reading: 112 °F
